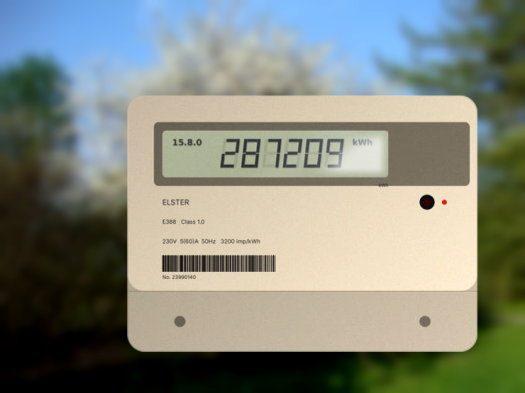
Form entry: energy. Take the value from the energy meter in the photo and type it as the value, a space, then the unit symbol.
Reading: 287209 kWh
